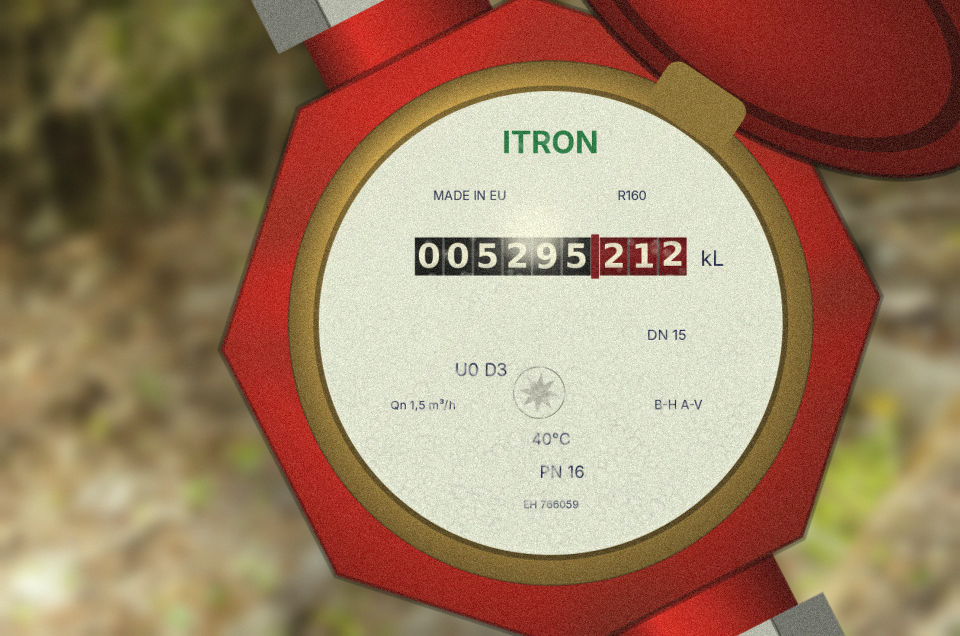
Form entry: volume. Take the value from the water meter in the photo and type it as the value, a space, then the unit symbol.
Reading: 5295.212 kL
